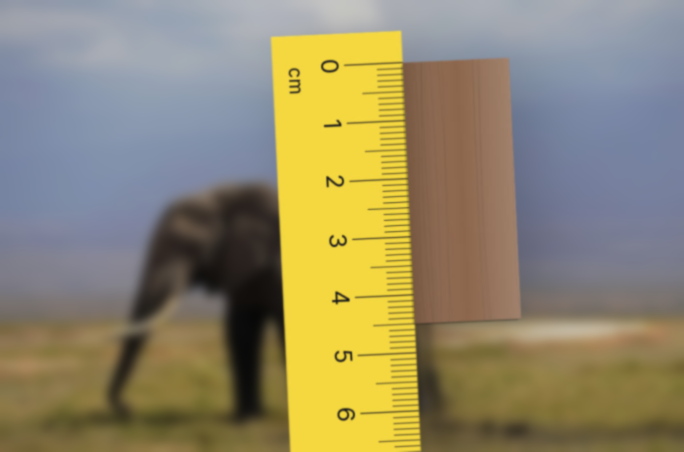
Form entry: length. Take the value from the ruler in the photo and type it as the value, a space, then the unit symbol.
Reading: 4.5 cm
